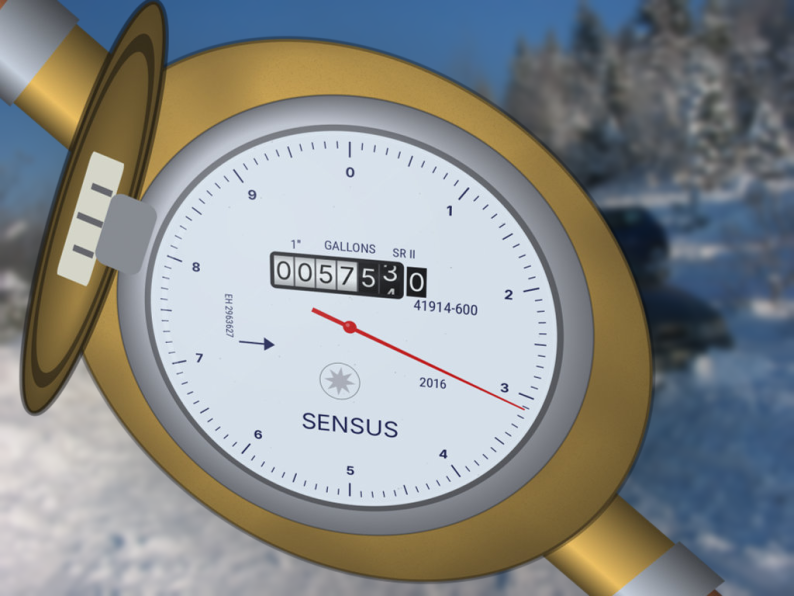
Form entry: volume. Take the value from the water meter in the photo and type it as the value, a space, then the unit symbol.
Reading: 57533.1 gal
